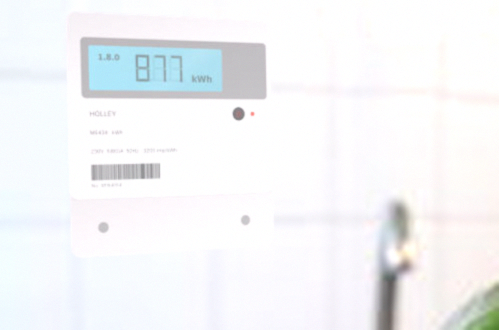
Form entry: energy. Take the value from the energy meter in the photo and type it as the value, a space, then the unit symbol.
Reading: 877 kWh
